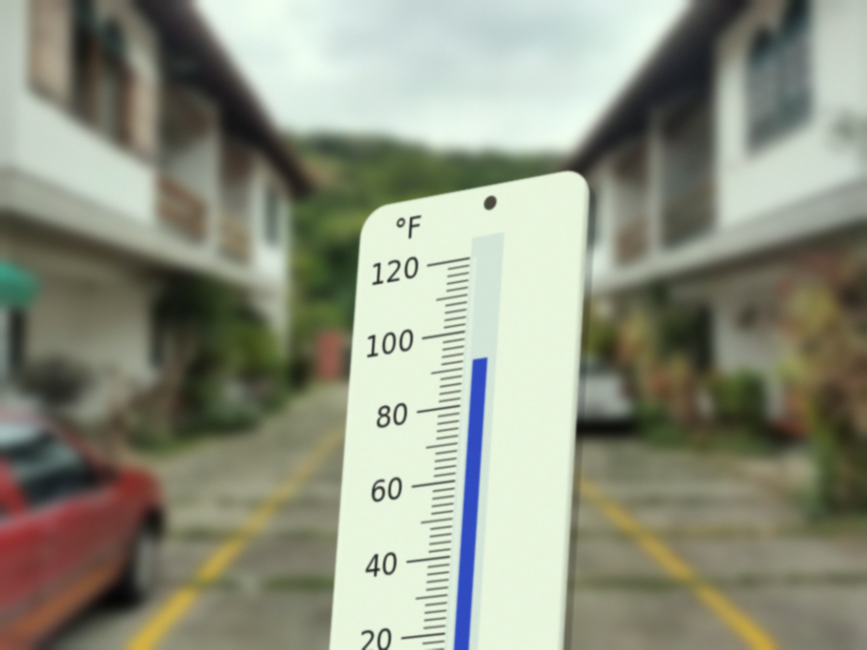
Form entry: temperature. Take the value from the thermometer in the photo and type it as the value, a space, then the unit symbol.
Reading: 92 °F
